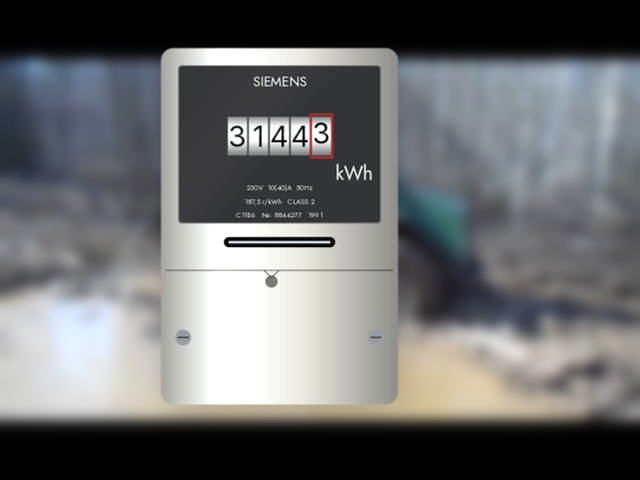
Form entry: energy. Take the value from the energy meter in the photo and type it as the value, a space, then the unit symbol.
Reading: 3144.3 kWh
